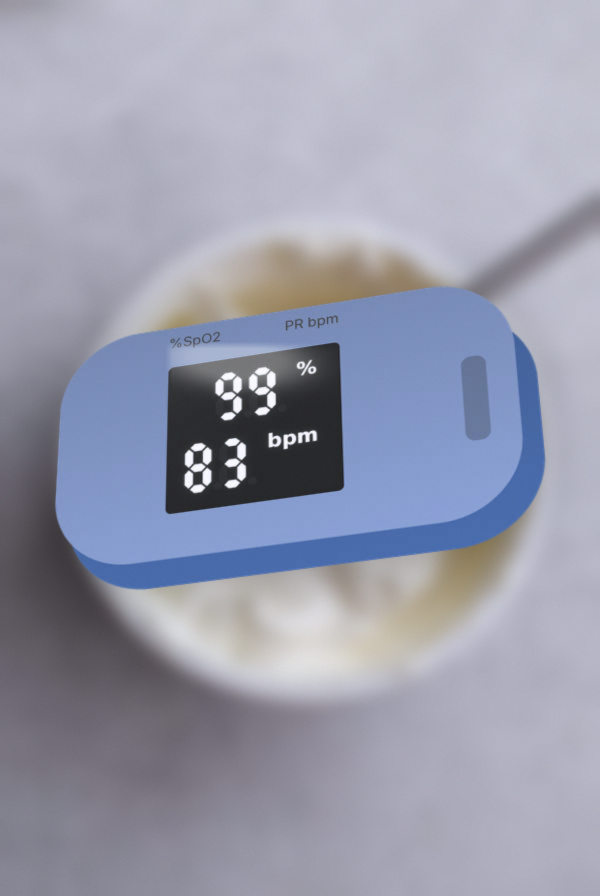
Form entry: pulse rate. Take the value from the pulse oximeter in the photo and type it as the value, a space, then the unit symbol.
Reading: 83 bpm
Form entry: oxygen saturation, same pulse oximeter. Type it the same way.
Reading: 99 %
